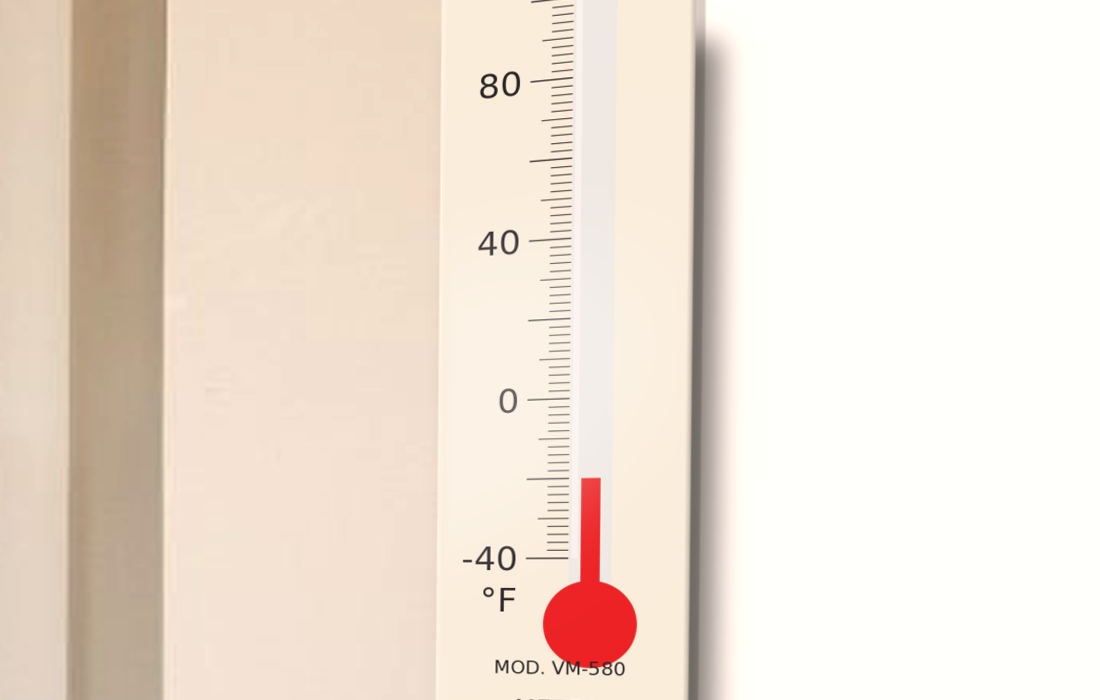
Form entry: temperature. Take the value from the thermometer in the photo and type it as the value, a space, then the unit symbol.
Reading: -20 °F
